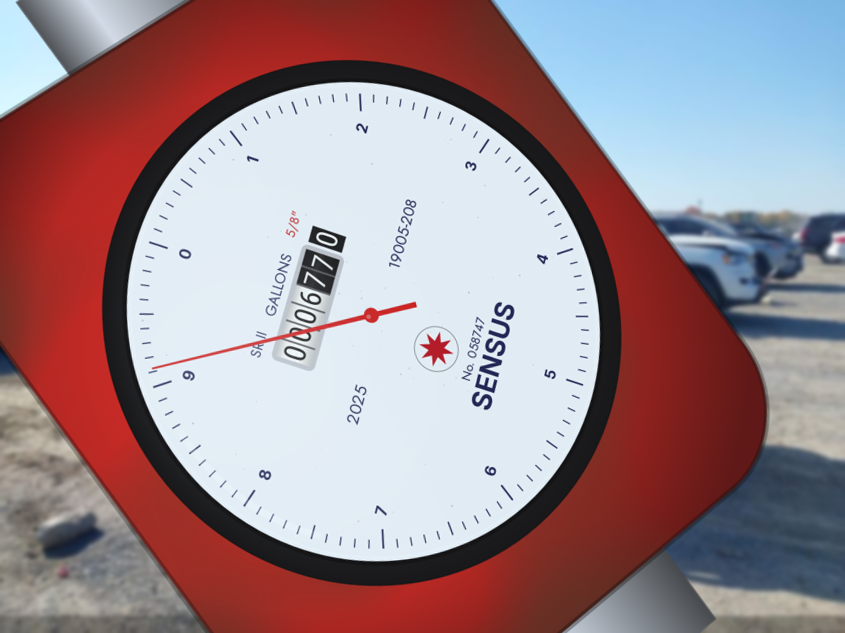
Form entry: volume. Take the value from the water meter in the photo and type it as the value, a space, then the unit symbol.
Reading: 6769.1 gal
